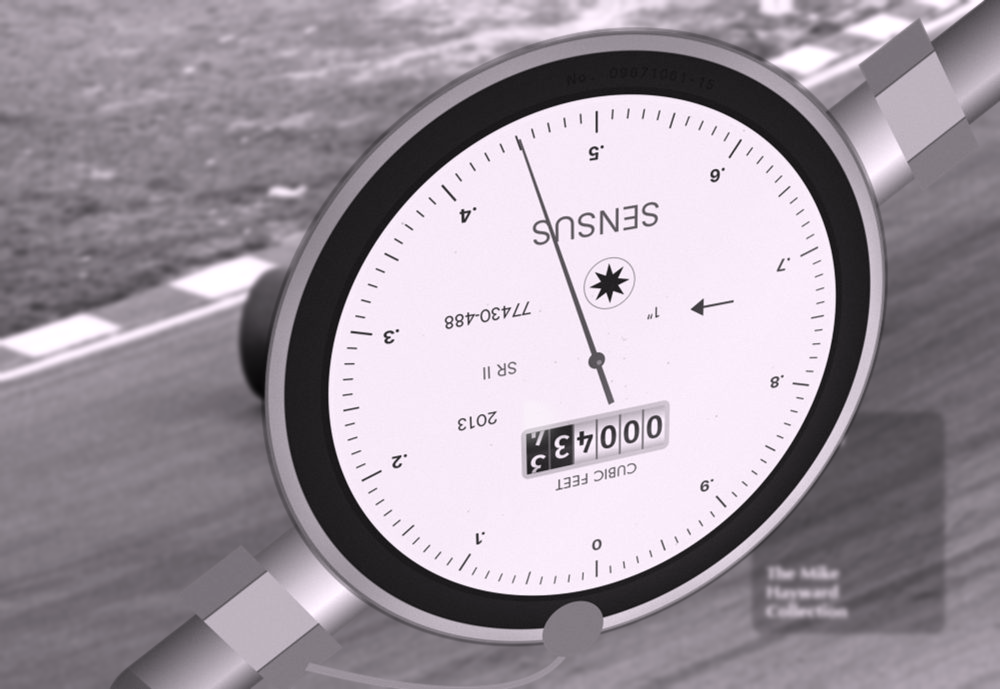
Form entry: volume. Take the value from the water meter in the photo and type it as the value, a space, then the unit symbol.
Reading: 433.45 ft³
